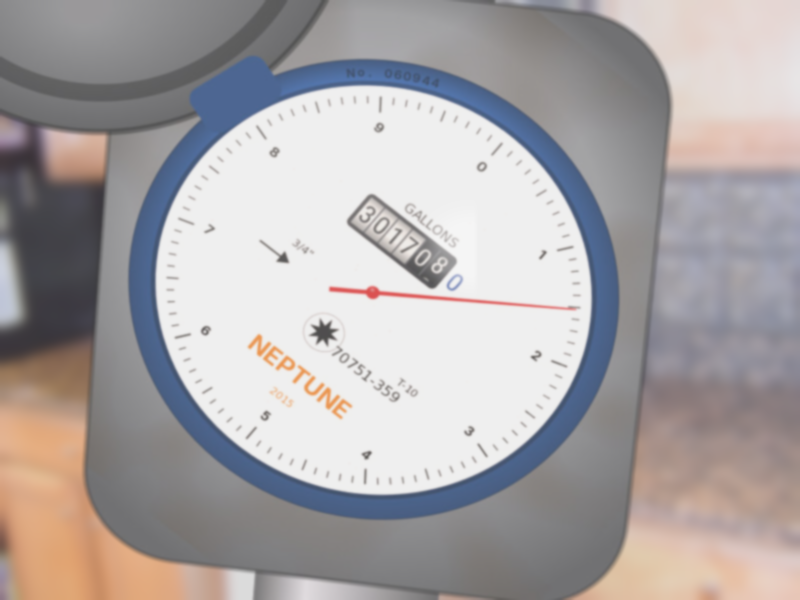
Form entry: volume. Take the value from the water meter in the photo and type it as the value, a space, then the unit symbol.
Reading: 3017081.5 gal
